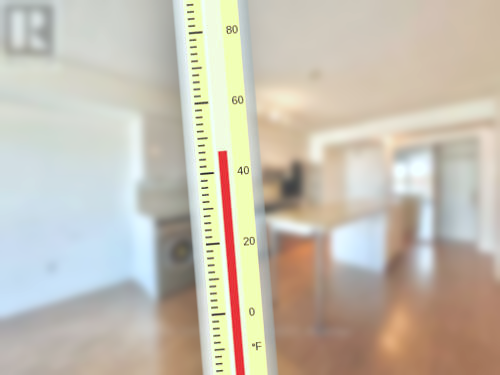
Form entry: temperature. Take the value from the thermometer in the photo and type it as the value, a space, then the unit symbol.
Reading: 46 °F
